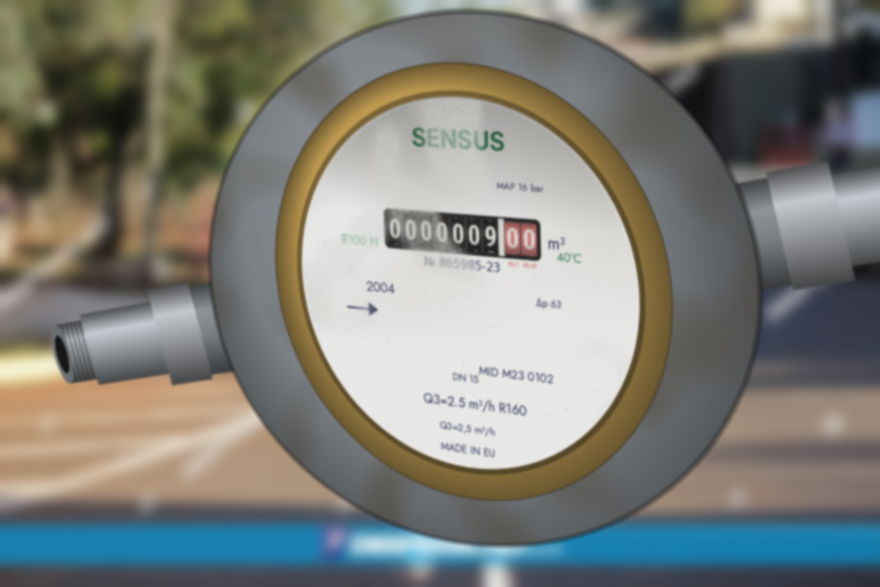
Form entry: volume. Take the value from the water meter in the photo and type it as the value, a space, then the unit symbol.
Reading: 9.00 m³
